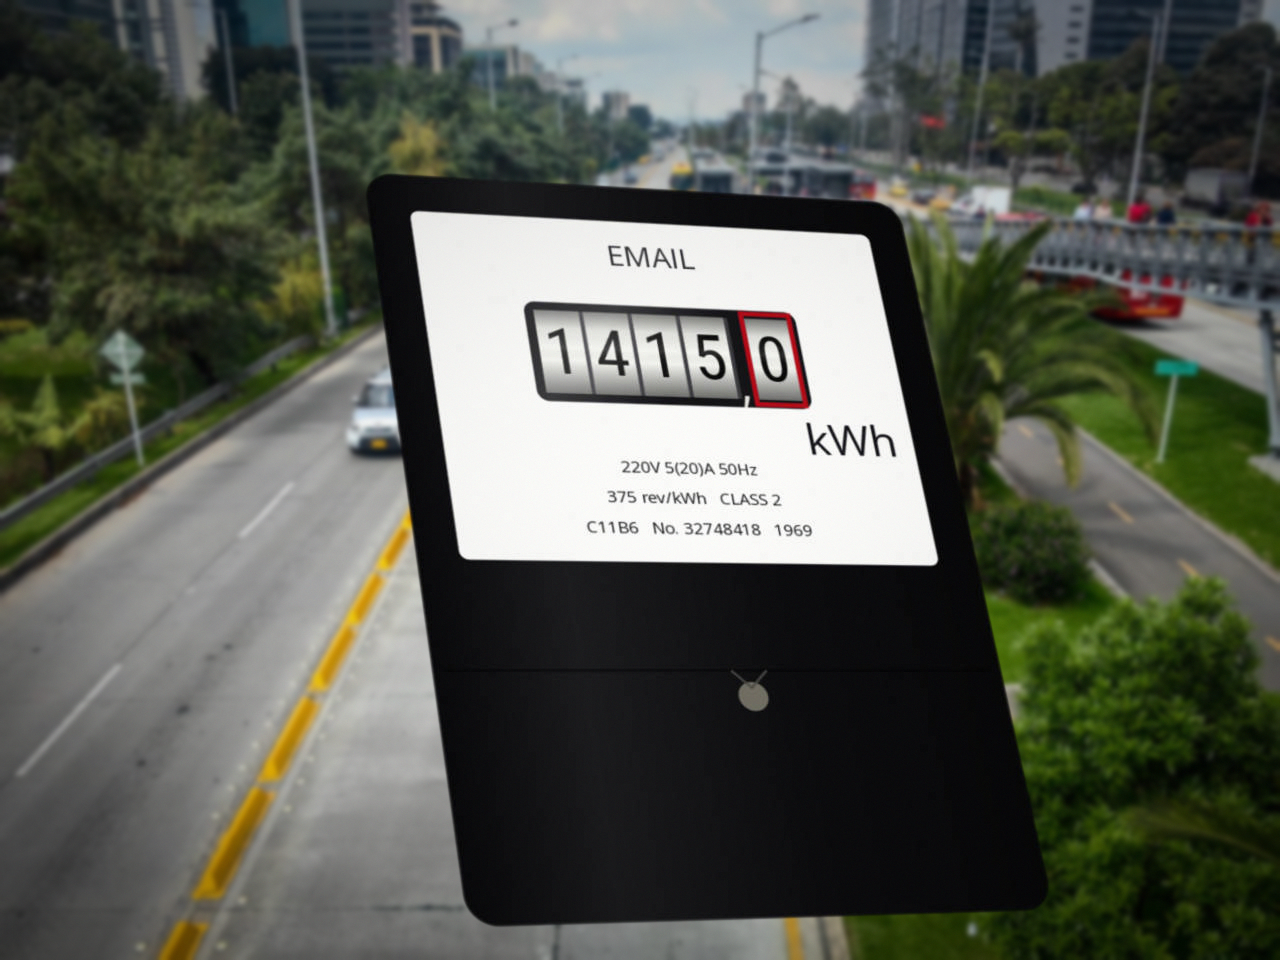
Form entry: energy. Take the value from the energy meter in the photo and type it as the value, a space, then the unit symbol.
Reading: 1415.0 kWh
